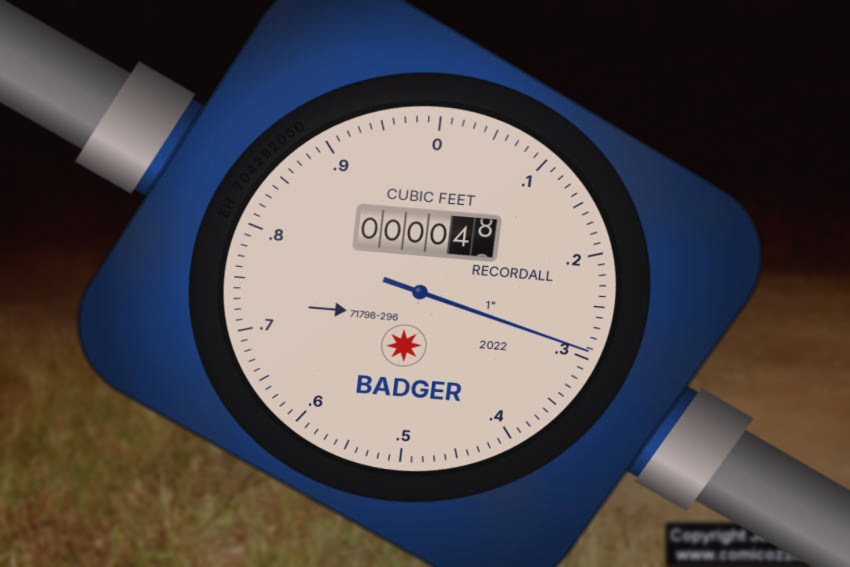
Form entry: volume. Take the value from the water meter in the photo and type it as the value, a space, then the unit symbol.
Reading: 48.29 ft³
